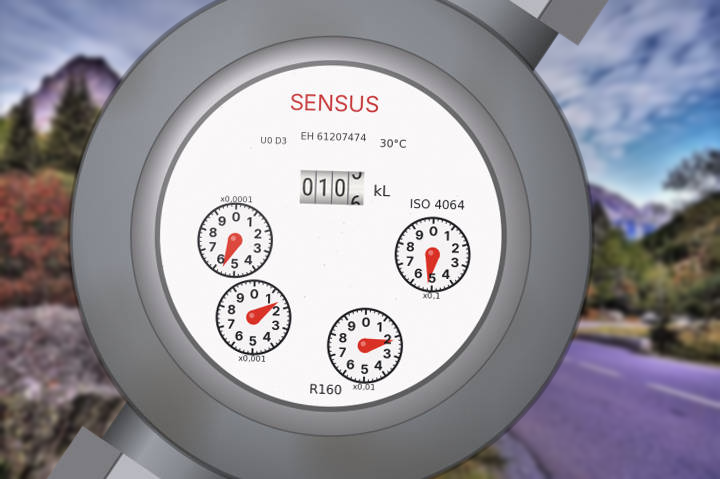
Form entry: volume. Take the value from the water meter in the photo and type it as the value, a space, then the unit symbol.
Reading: 105.5215 kL
